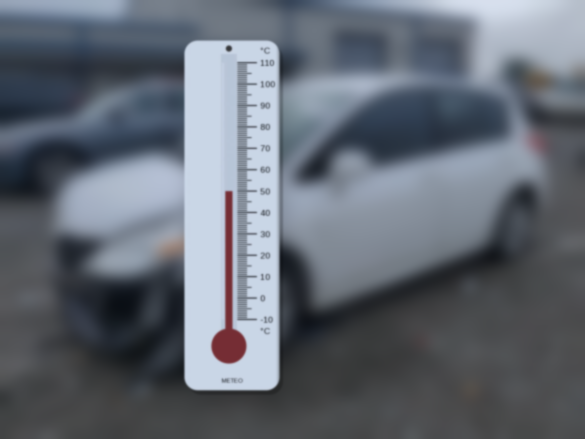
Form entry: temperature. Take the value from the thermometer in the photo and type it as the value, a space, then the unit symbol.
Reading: 50 °C
